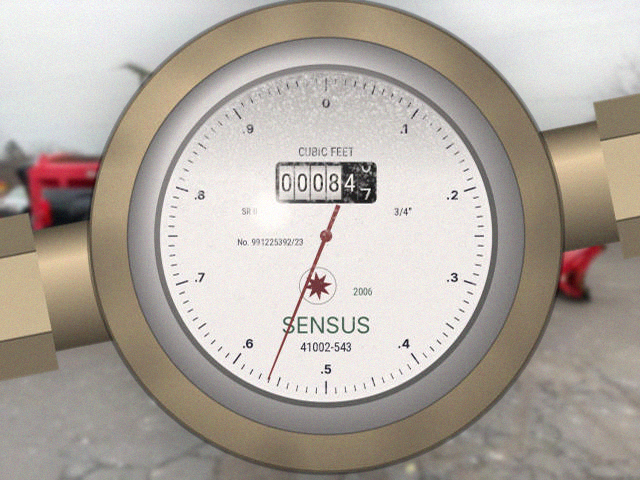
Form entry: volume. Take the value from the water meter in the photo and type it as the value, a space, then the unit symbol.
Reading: 846.56 ft³
